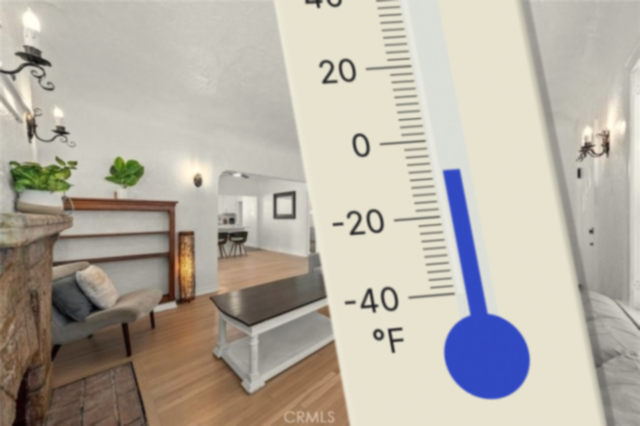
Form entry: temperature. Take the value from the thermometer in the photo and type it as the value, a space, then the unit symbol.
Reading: -8 °F
